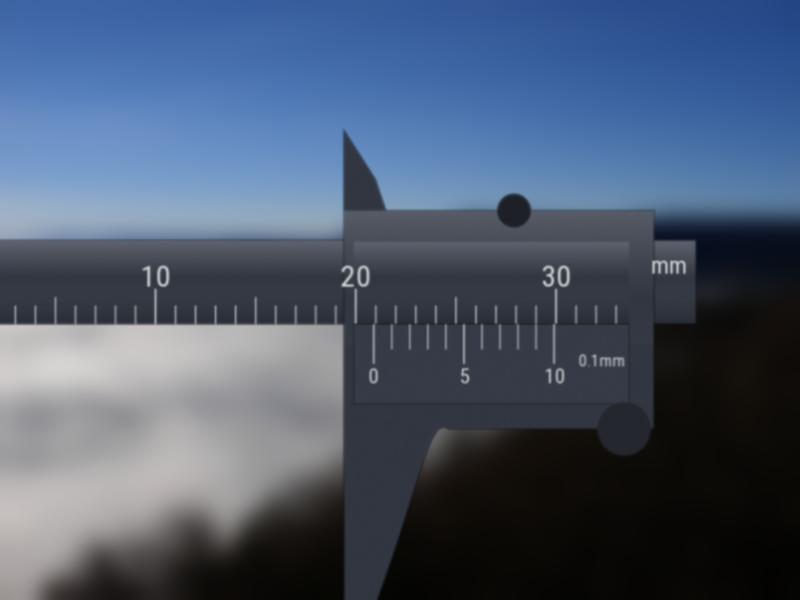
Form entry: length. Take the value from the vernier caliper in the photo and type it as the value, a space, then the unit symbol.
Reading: 20.9 mm
